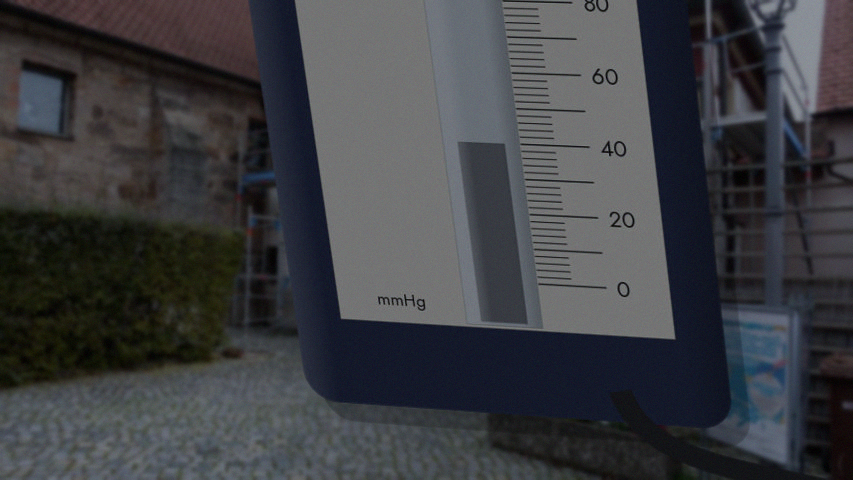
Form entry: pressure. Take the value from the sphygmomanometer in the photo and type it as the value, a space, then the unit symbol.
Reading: 40 mmHg
